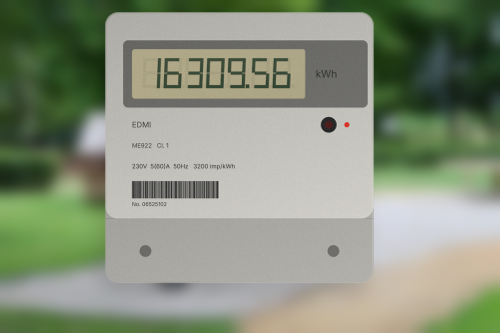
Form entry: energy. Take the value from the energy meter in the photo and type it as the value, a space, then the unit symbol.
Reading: 16309.56 kWh
